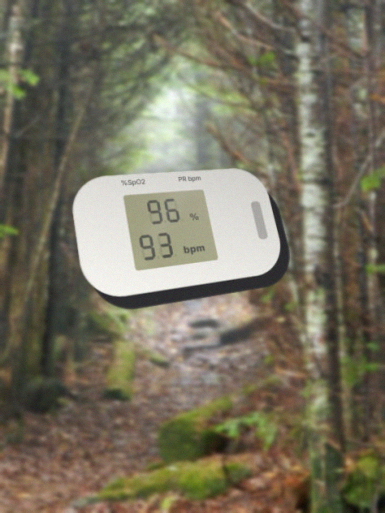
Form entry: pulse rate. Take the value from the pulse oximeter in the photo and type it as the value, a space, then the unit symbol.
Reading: 93 bpm
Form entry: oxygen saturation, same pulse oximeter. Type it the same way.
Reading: 96 %
